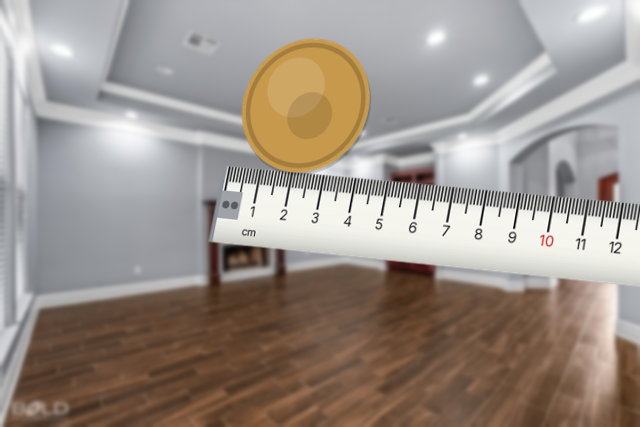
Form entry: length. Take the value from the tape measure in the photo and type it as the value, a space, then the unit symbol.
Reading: 4 cm
